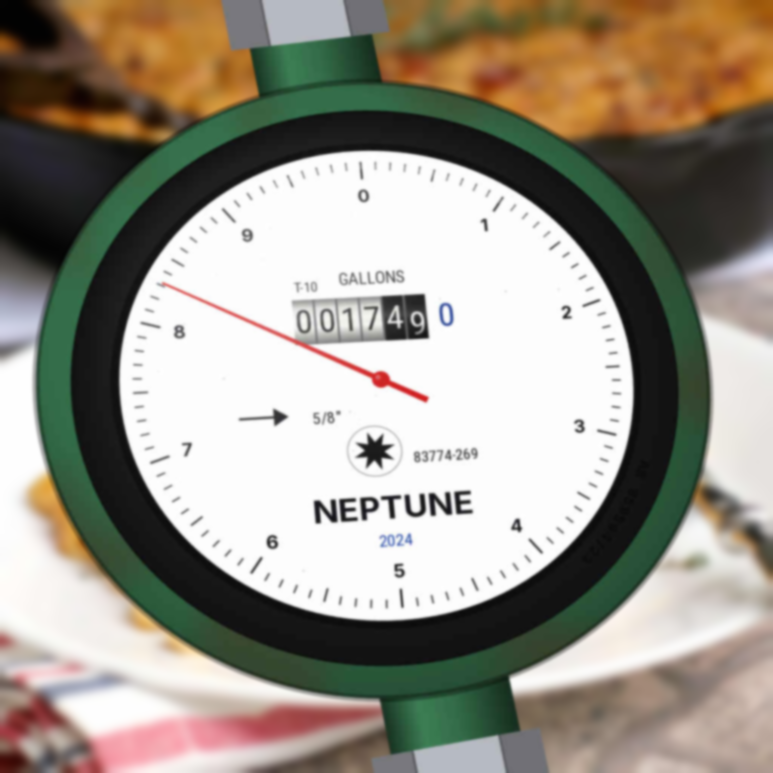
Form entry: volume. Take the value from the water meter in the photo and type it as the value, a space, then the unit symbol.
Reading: 17488.3 gal
